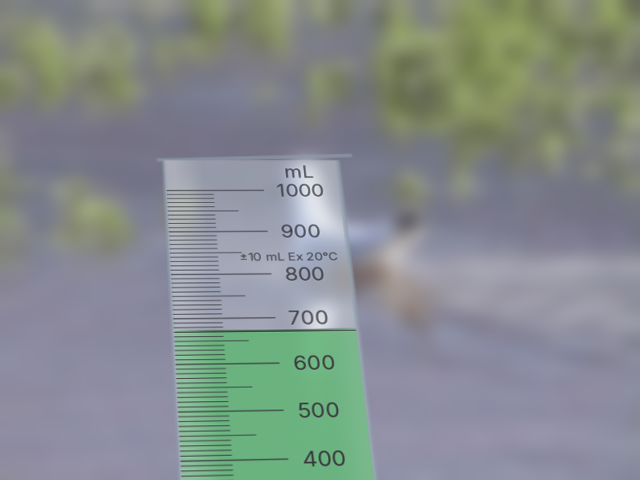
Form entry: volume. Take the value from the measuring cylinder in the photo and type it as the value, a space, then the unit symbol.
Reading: 670 mL
